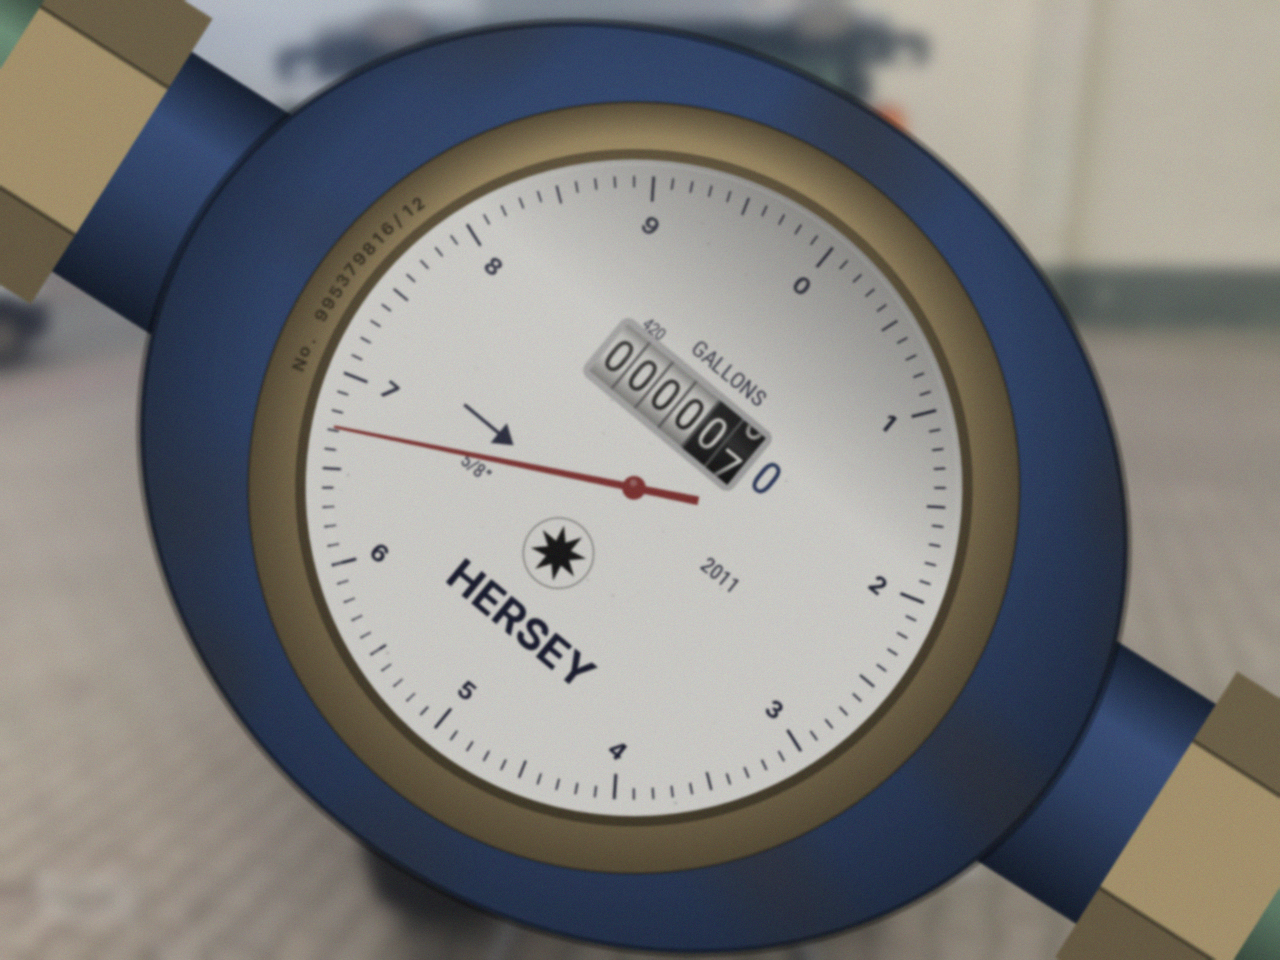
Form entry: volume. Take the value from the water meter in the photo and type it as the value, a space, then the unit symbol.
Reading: 66.7 gal
